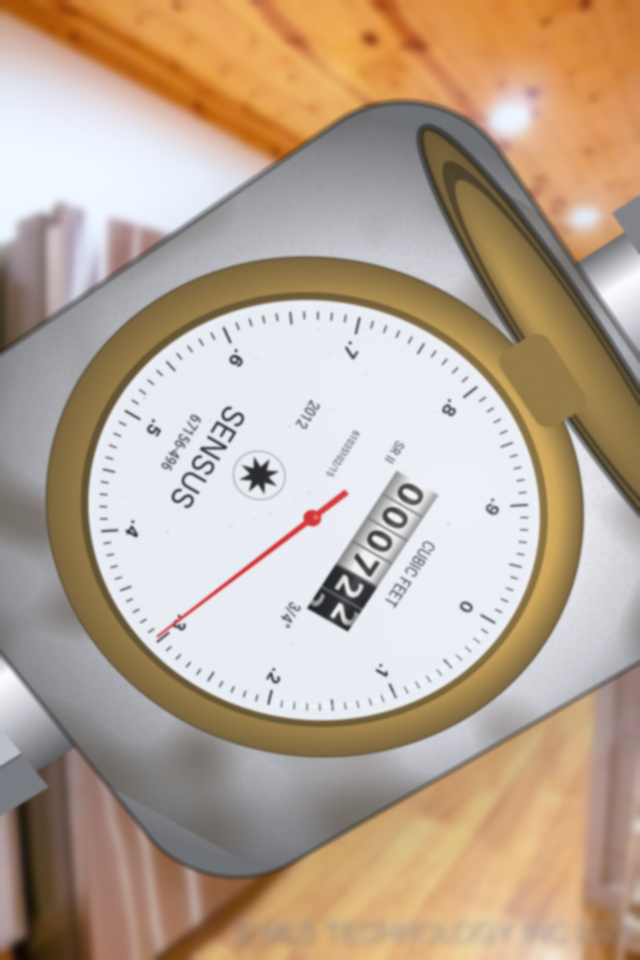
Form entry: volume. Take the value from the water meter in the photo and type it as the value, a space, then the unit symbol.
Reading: 722.30 ft³
